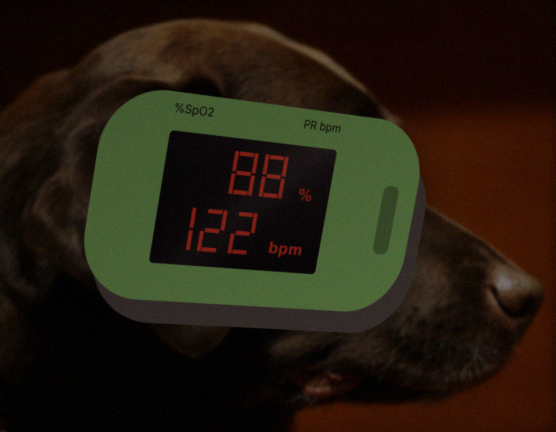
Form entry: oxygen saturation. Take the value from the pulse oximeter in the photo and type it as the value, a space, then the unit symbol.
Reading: 88 %
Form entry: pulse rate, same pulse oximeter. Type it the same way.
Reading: 122 bpm
